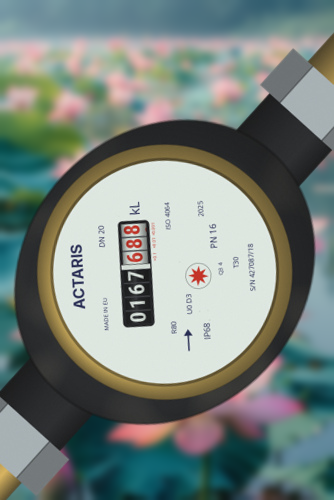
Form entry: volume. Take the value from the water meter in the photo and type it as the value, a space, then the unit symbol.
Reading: 167.688 kL
